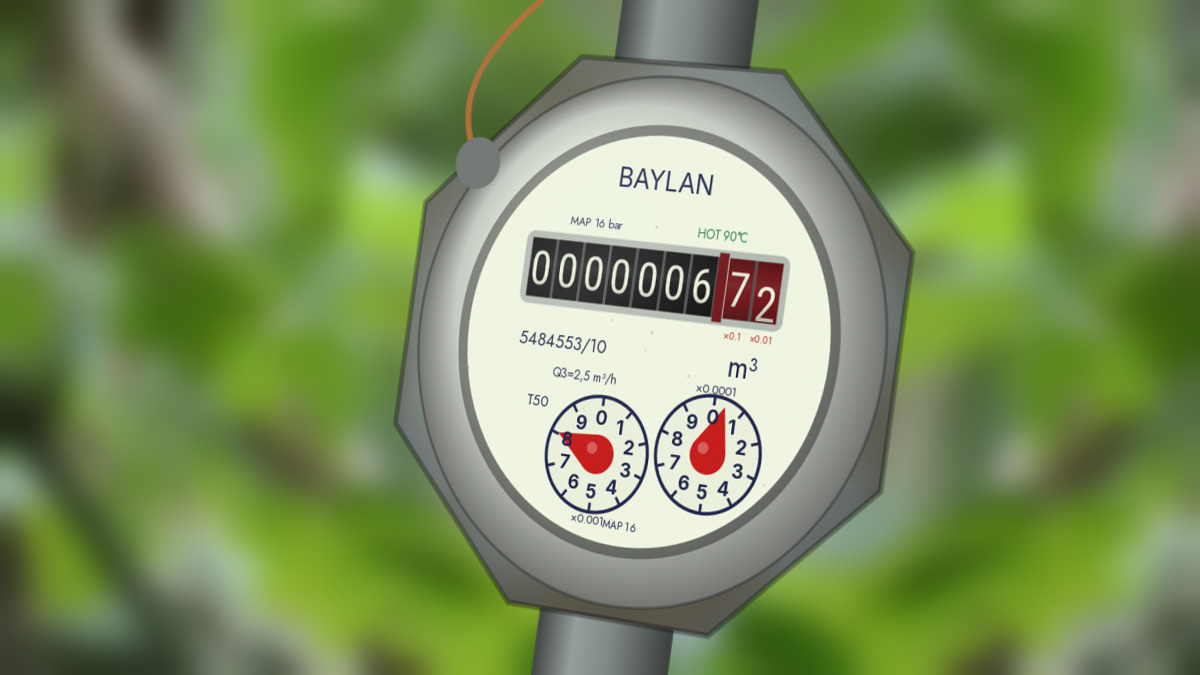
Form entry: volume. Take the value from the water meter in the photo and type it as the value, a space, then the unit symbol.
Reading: 6.7180 m³
